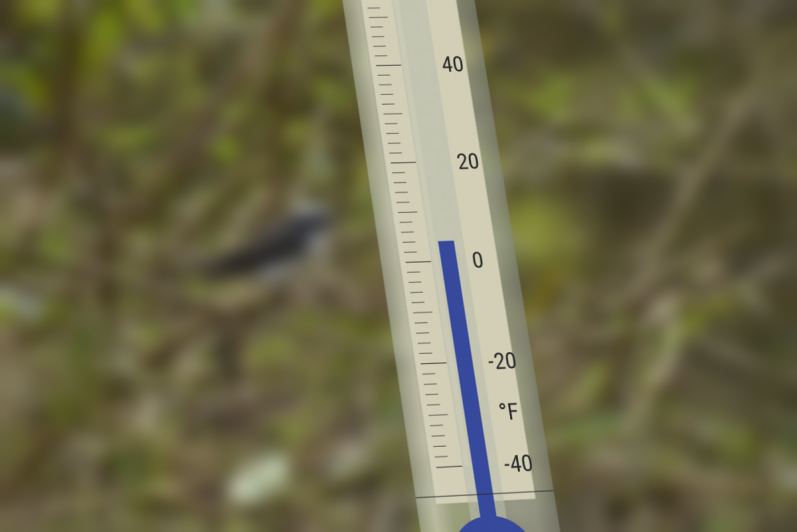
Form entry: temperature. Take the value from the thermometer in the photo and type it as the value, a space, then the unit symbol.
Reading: 4 °F
